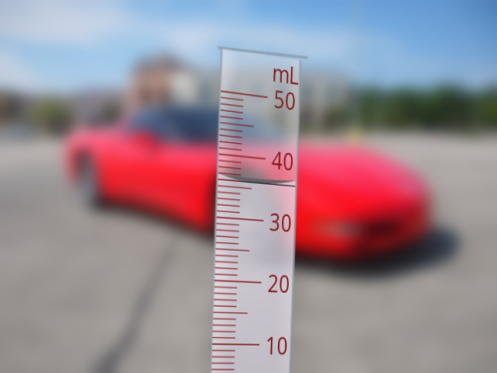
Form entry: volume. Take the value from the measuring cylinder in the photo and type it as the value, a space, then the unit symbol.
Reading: 36 mL
